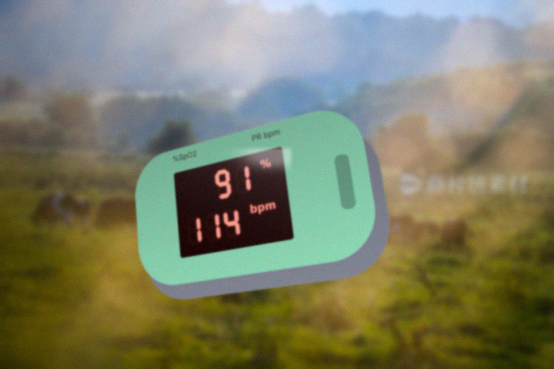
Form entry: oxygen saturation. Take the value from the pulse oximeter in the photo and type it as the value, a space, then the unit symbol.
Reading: 91 %
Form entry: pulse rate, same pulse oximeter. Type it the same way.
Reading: 114 bpm
